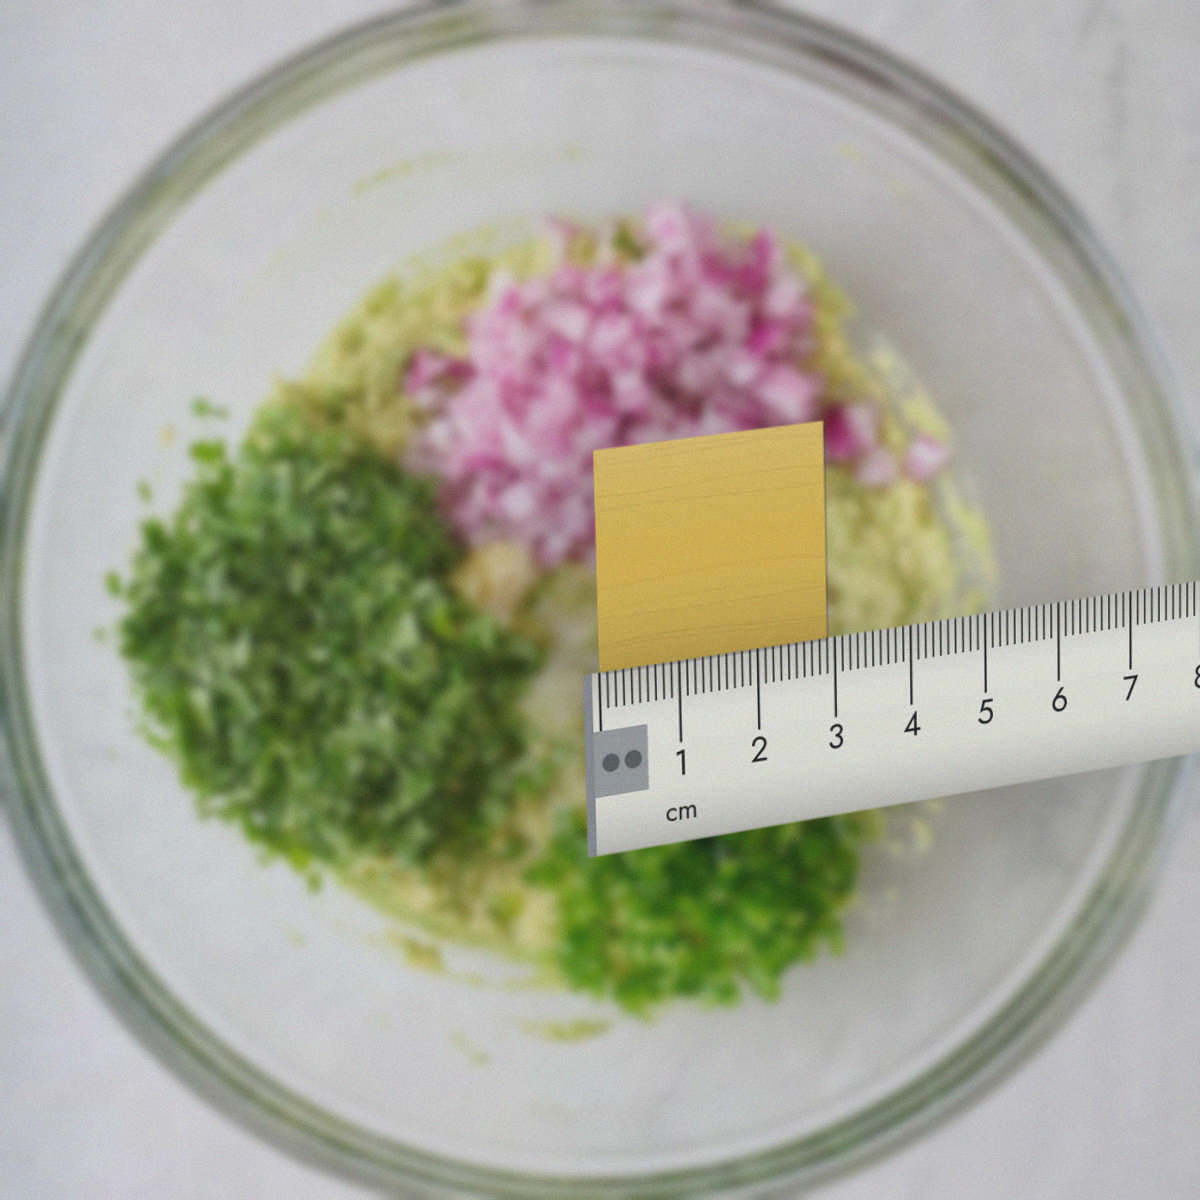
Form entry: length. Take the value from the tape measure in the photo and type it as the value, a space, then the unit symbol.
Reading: 2.9 cm
